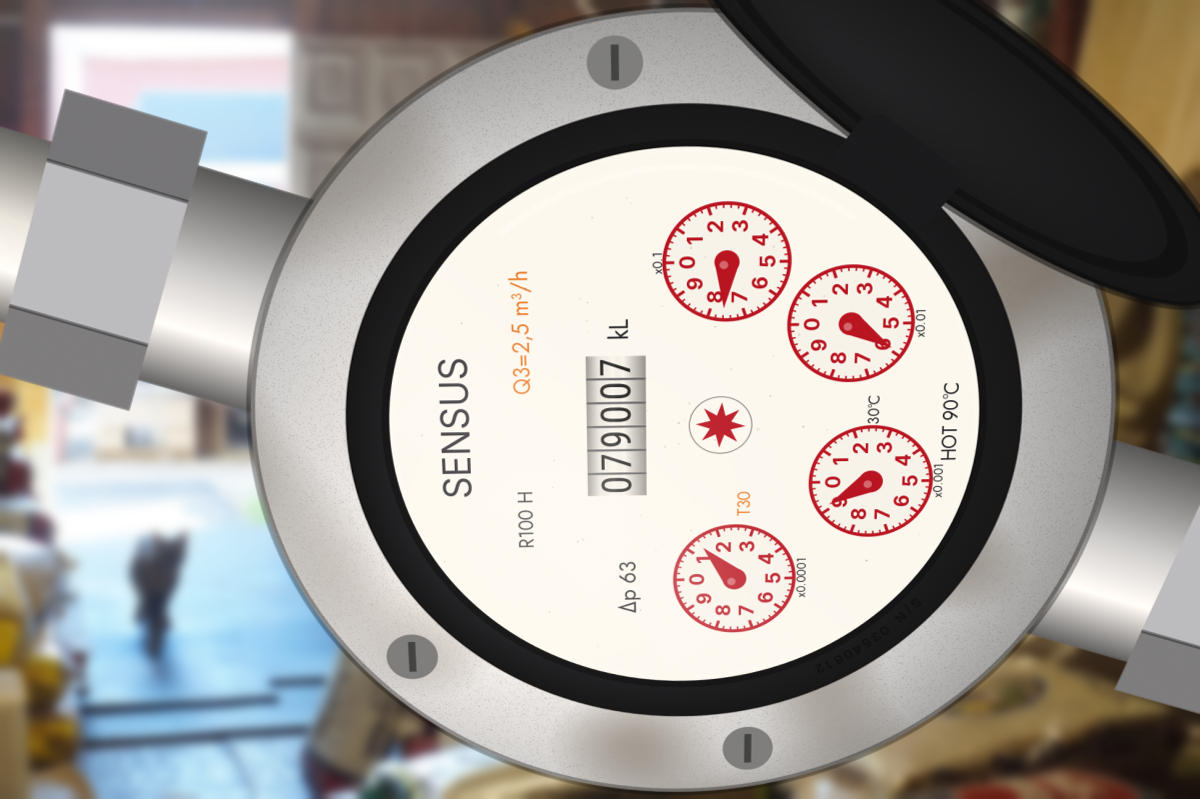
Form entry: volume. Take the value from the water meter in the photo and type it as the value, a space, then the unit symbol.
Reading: 79007.7591 kL
